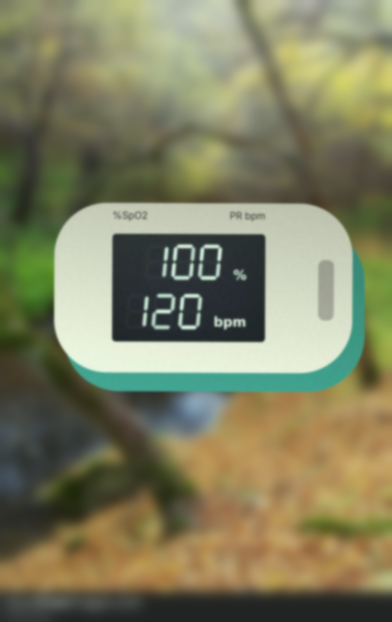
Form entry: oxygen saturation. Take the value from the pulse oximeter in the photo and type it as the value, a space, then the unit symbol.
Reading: 100 %
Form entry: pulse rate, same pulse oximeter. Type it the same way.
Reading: 120 bpm
